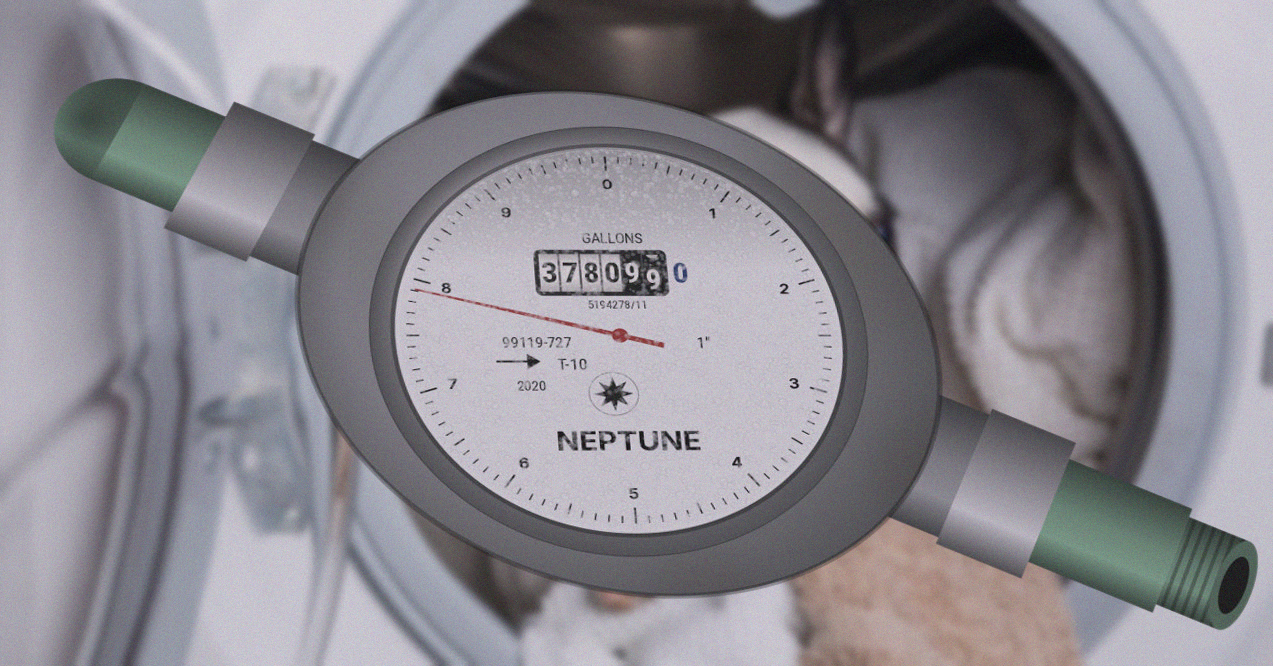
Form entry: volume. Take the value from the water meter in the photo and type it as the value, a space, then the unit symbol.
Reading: 3780987.9 gal
